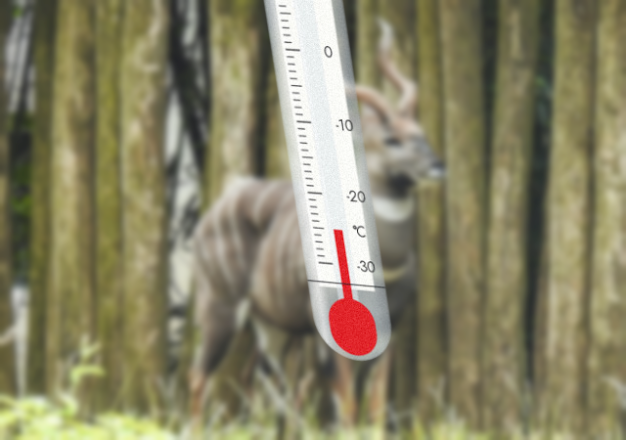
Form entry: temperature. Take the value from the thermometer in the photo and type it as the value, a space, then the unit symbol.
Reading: -25 °C
